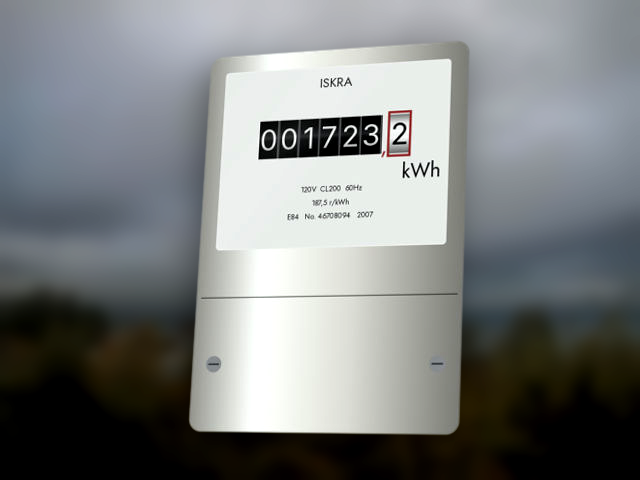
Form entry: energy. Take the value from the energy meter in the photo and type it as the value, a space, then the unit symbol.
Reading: 1723.2 kWh
